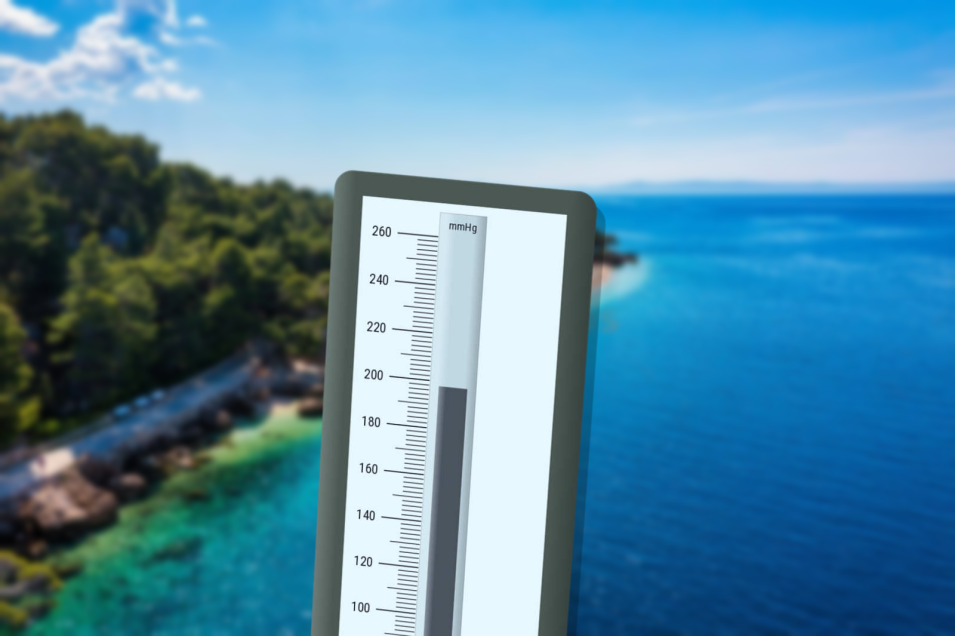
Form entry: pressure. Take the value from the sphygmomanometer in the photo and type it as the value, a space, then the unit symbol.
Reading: 198 mmHg
